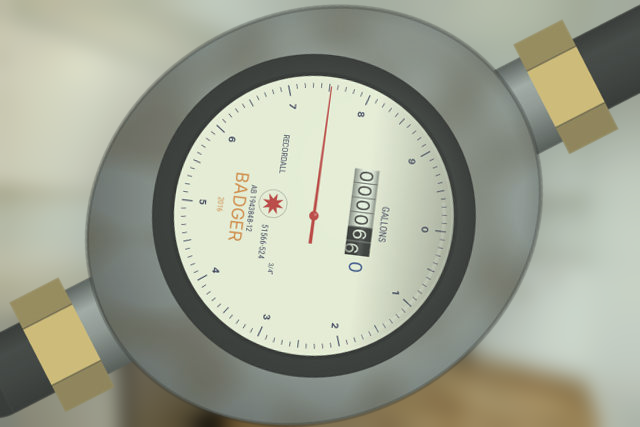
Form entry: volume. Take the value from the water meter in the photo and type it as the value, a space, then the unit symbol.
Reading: 657.5 gal
